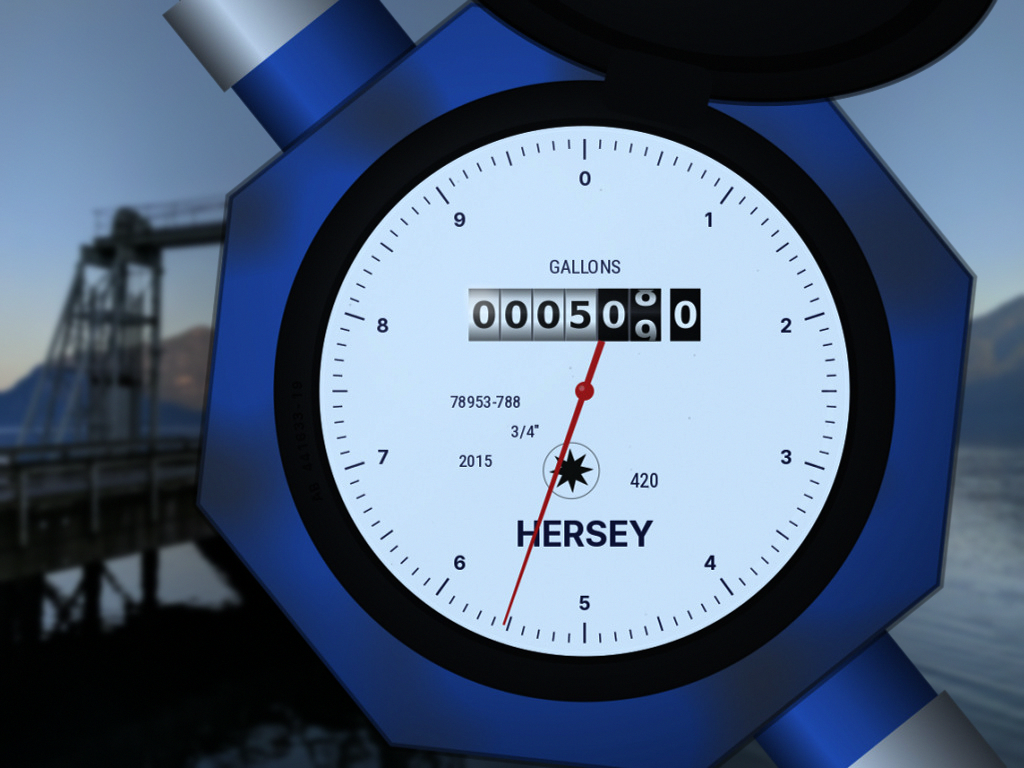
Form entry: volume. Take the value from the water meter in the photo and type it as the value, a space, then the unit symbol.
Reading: 5085.5 gal
